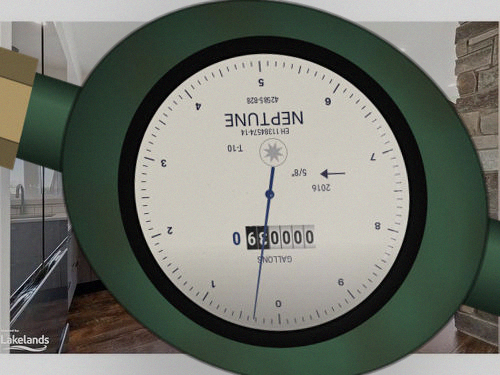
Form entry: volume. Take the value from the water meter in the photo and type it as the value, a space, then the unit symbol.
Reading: 390.3 gal
